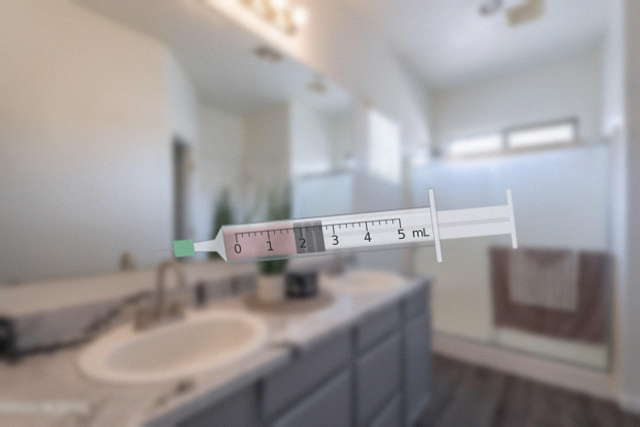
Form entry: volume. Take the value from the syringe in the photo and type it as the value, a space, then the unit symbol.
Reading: 1.8 mL
